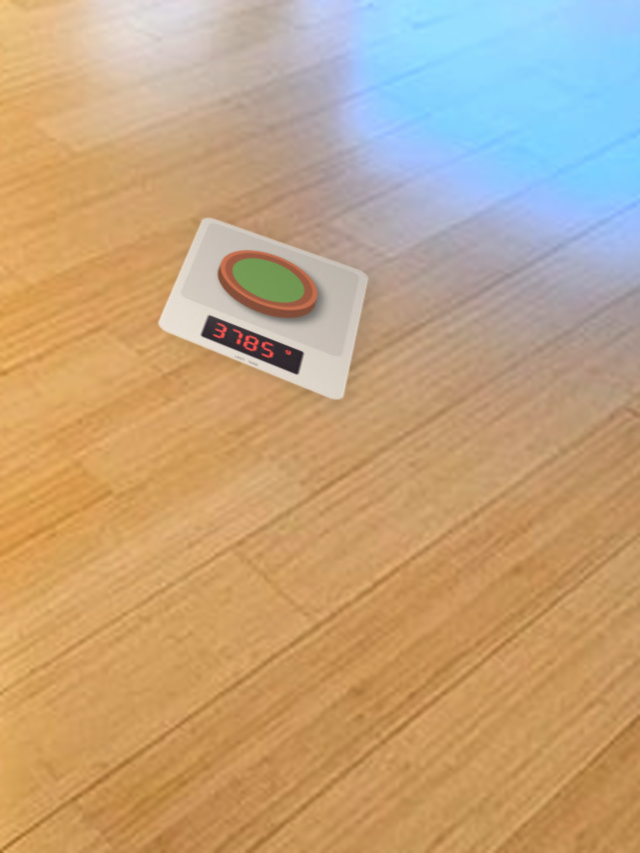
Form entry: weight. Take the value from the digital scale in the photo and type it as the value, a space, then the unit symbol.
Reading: 3785 g
